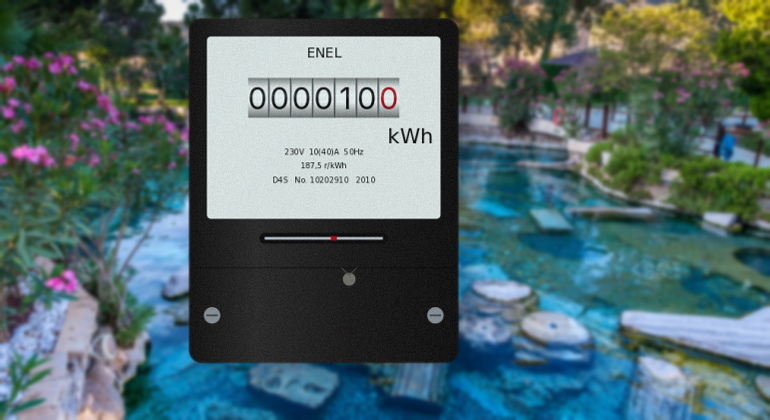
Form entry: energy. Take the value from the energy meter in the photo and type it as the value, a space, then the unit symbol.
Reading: 10.0 kWh
